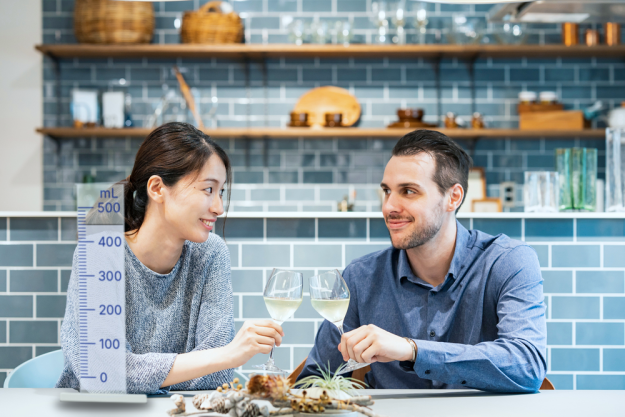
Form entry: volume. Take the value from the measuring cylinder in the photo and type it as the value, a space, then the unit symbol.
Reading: 450 mL
